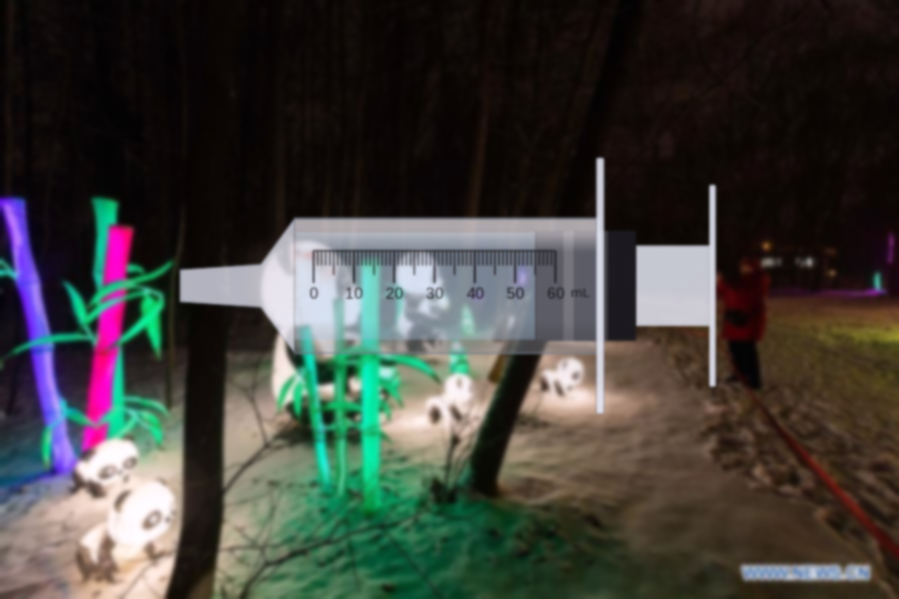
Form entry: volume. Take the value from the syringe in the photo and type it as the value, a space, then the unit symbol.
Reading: 55 mL
